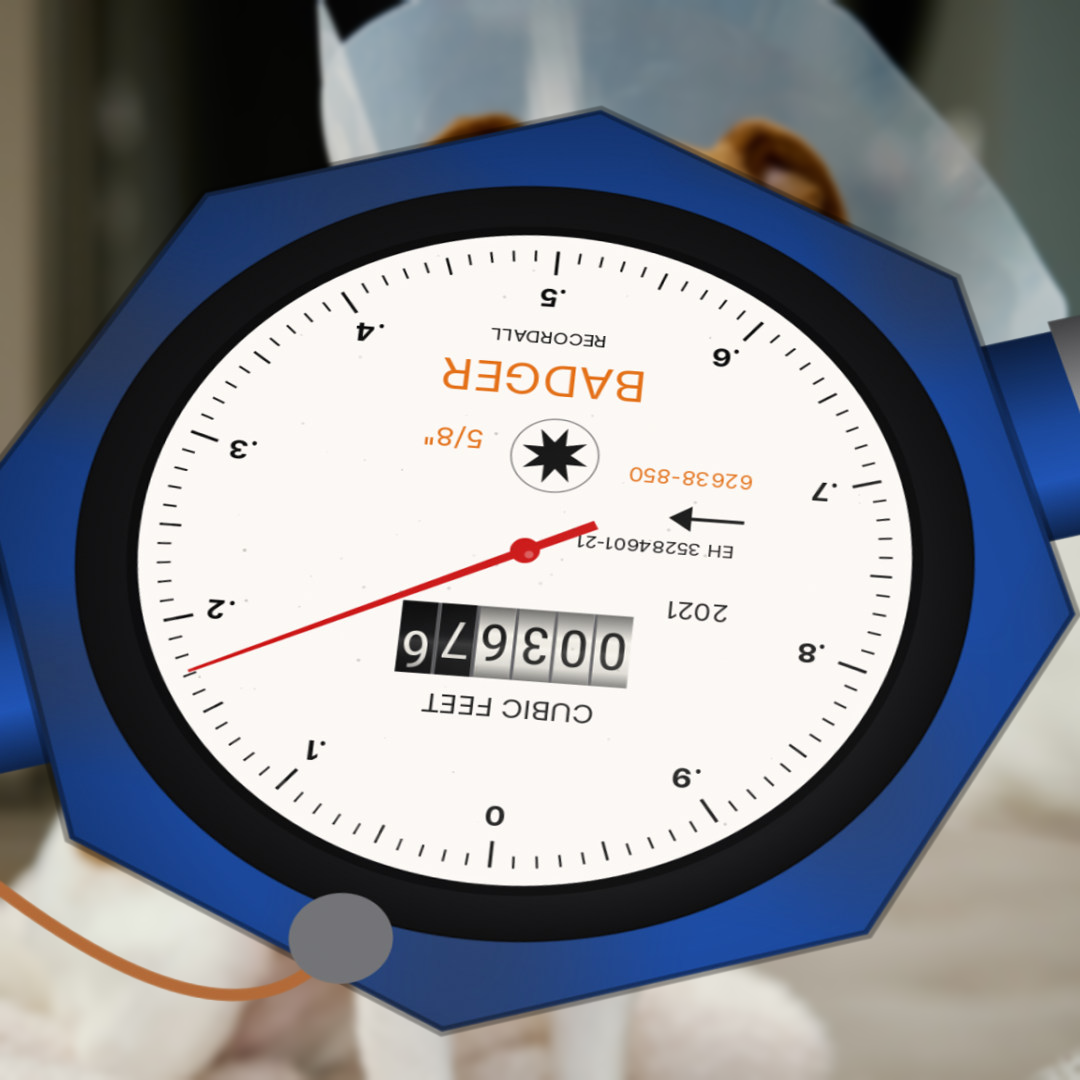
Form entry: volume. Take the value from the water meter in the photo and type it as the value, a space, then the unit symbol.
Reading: 3676.17 ft³
